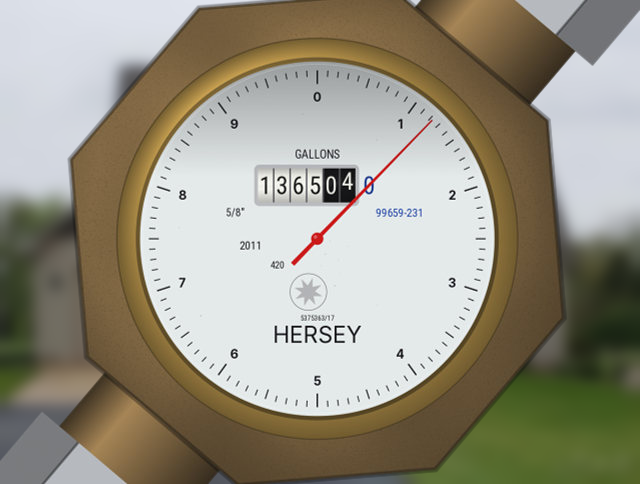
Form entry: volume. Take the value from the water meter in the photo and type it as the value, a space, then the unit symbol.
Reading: 1365041.2 gal
